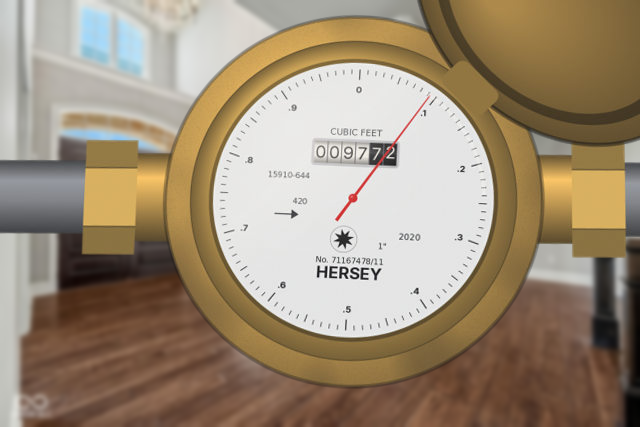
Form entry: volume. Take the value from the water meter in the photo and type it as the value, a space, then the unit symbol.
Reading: 9772.09 ft³
